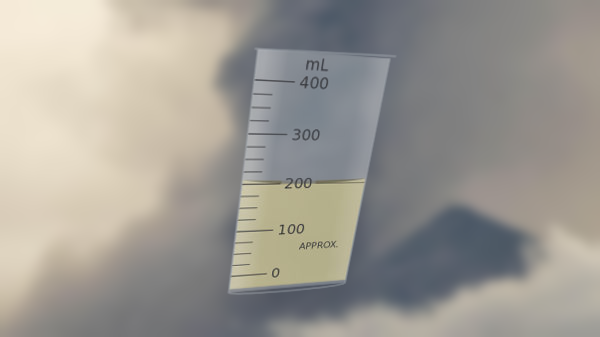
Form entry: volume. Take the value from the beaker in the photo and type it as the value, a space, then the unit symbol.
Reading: 200 mL
